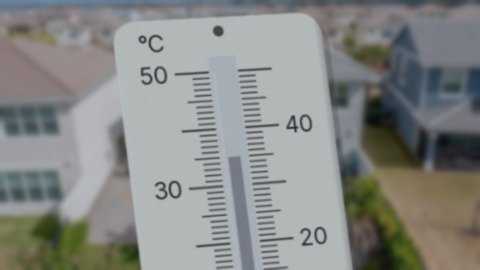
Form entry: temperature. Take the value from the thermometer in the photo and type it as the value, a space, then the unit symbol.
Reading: 35 °C
